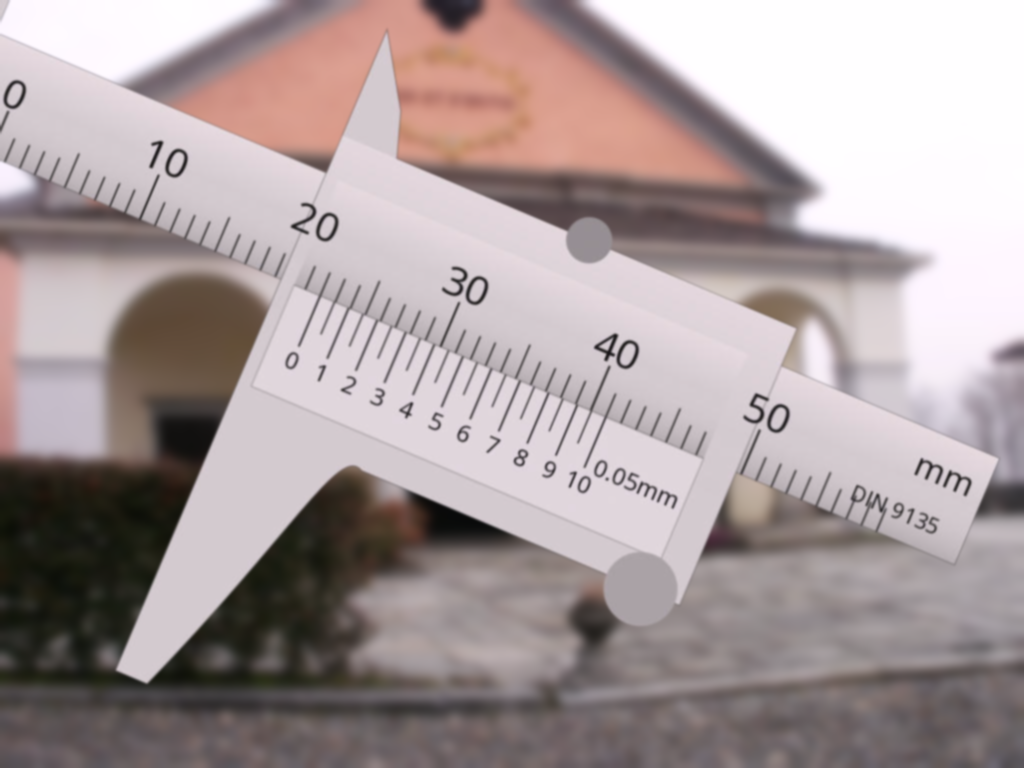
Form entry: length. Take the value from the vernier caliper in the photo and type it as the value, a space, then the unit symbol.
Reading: 22.0 mm
